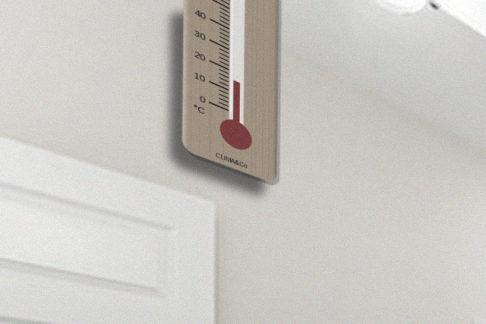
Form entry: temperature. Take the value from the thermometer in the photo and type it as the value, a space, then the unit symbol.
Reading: 16 °C
